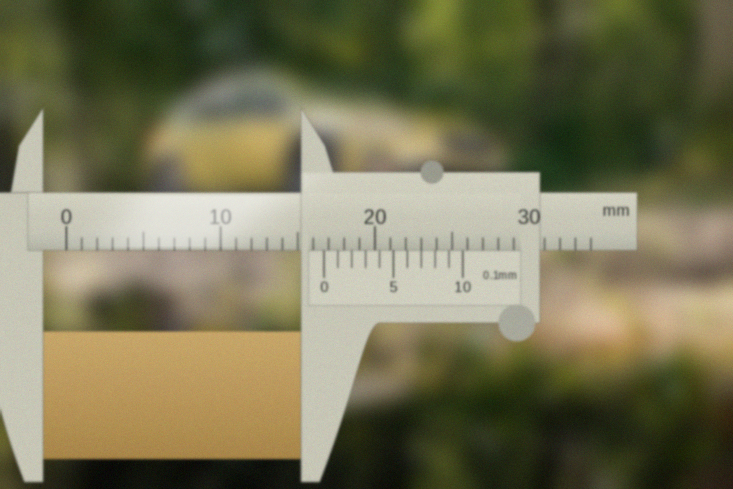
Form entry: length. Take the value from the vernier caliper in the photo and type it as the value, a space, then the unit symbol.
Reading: 16.7 mm
